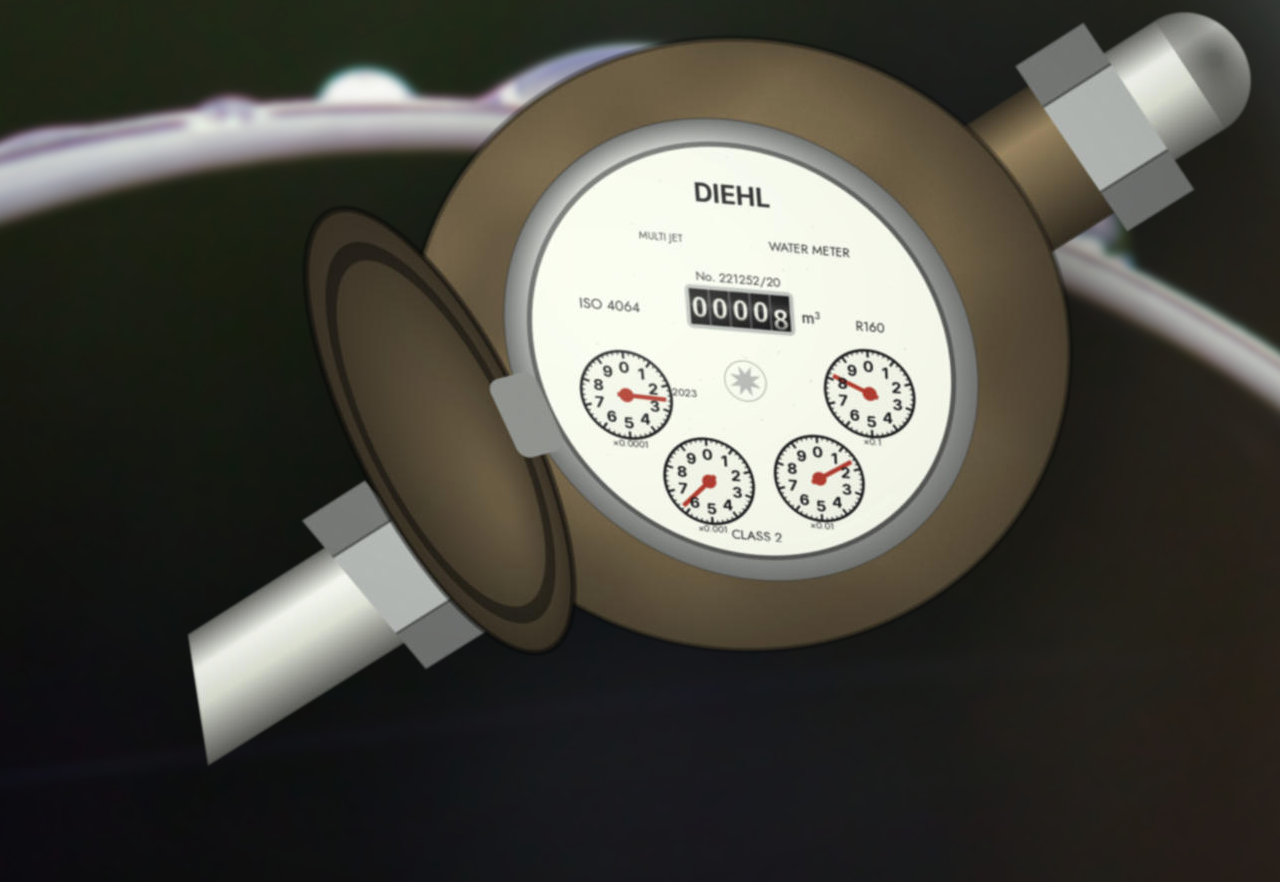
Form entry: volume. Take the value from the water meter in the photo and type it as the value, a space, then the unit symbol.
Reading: 7.8162 m³
